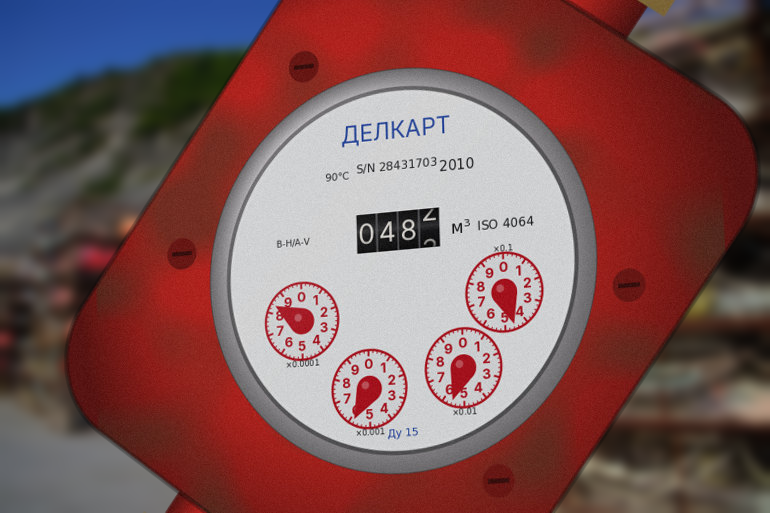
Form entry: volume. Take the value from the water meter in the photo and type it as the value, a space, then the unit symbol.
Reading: 482.4558 m³
